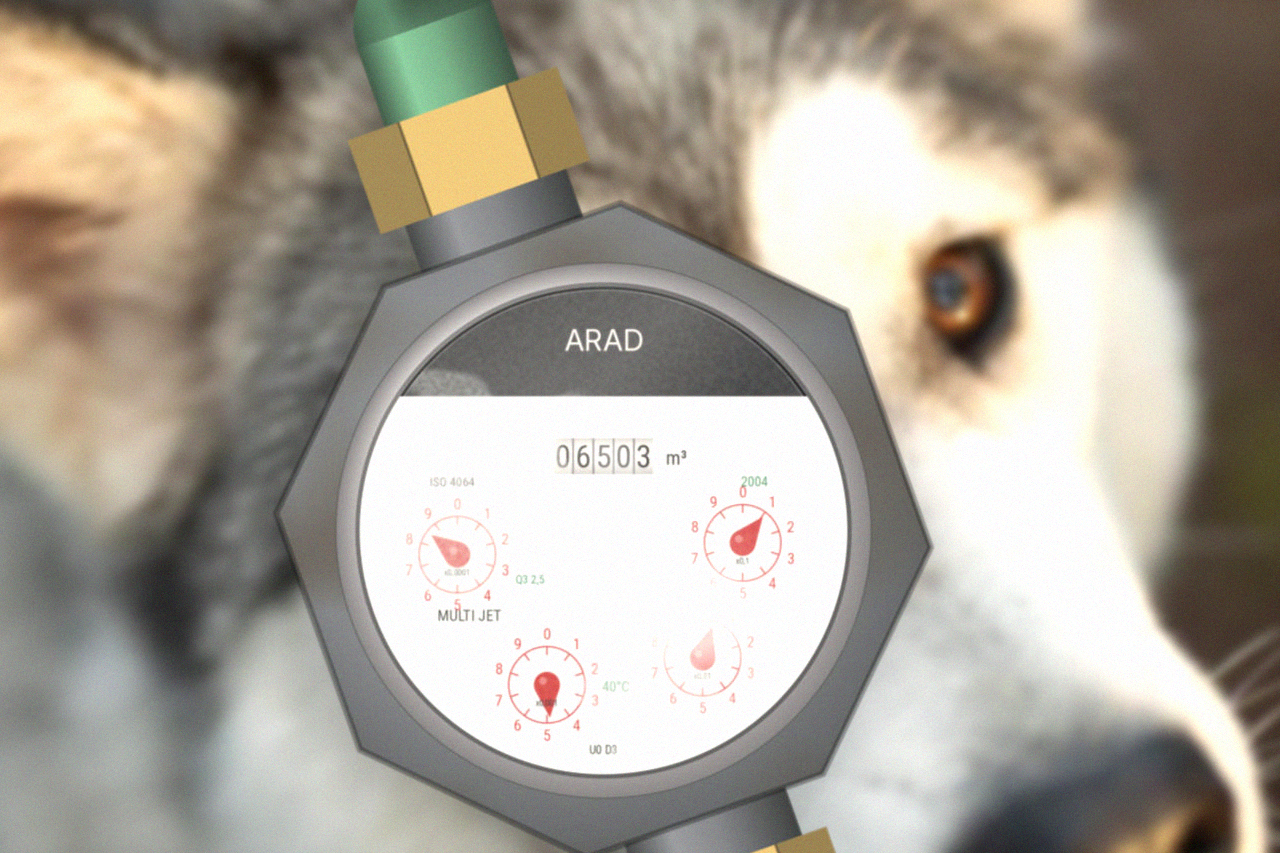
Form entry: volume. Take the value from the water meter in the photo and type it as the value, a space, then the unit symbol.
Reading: 6503.1048 m³
